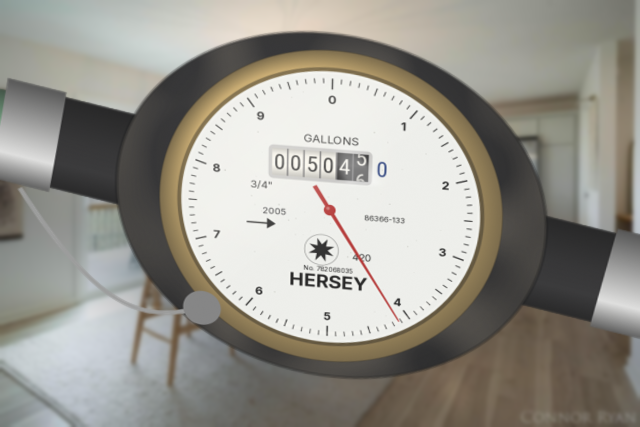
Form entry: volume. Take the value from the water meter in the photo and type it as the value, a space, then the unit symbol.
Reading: 50454.1 gal
